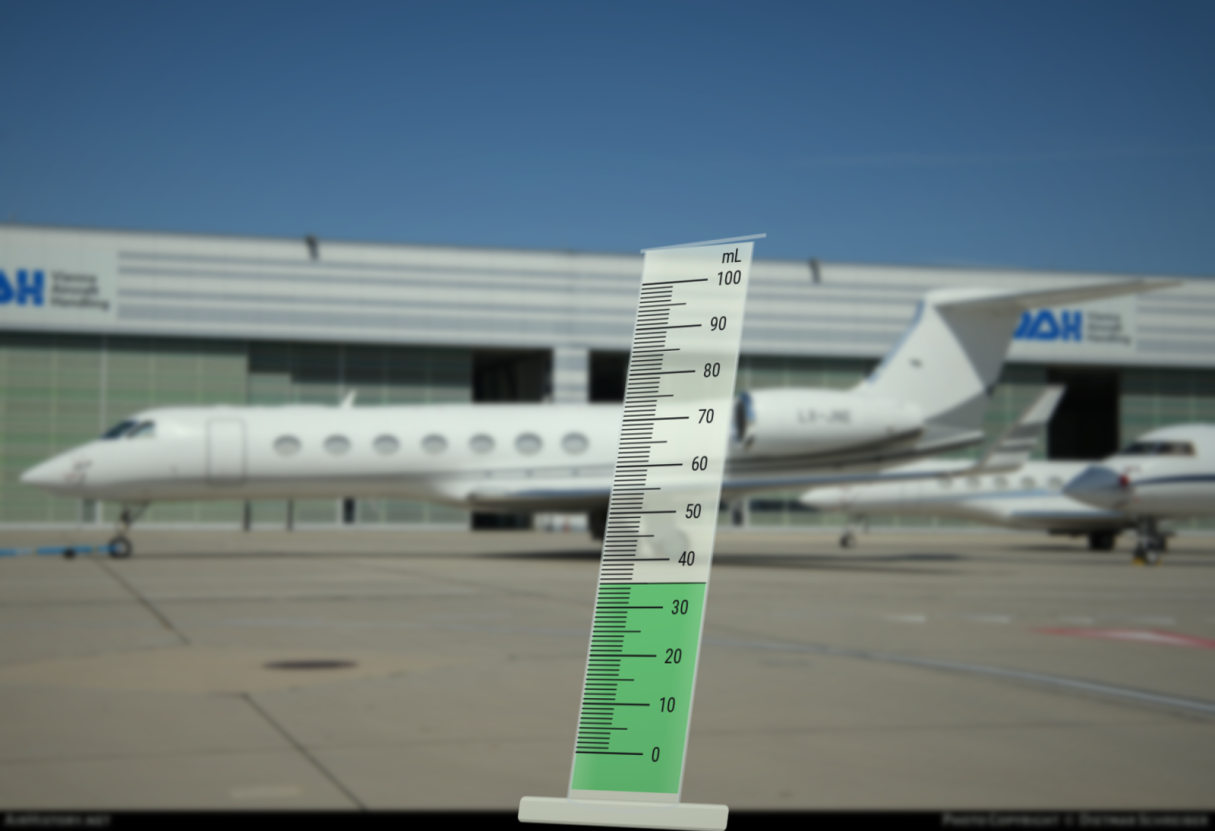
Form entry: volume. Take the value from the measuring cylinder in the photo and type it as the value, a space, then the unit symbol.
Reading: 35 mL
